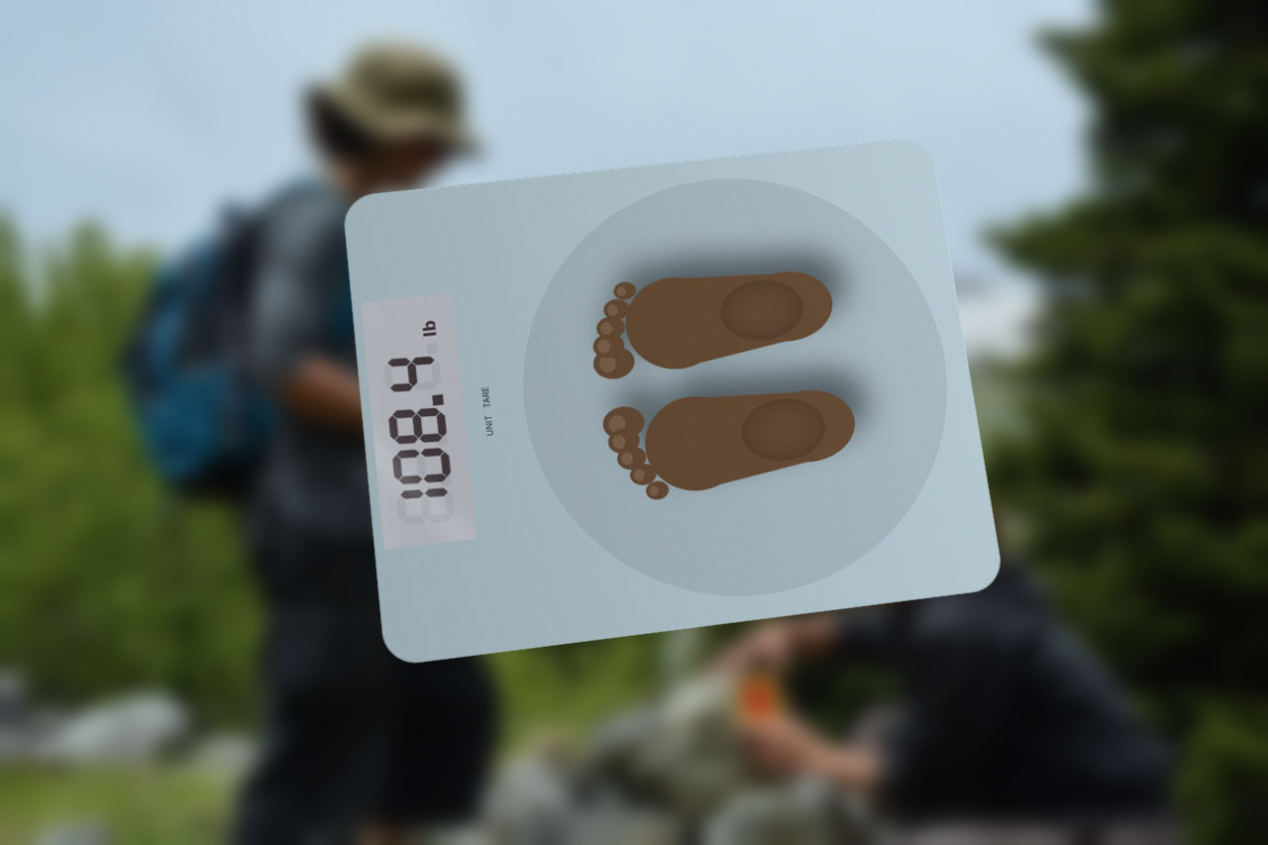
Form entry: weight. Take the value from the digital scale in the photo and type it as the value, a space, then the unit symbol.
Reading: 108.4 lb
